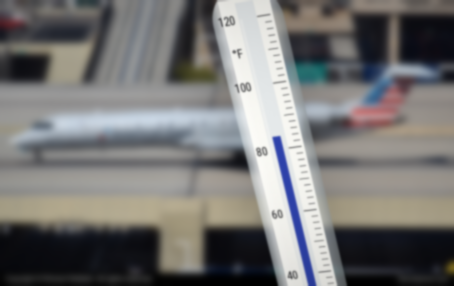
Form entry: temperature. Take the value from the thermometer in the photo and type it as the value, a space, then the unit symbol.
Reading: 84 °F
